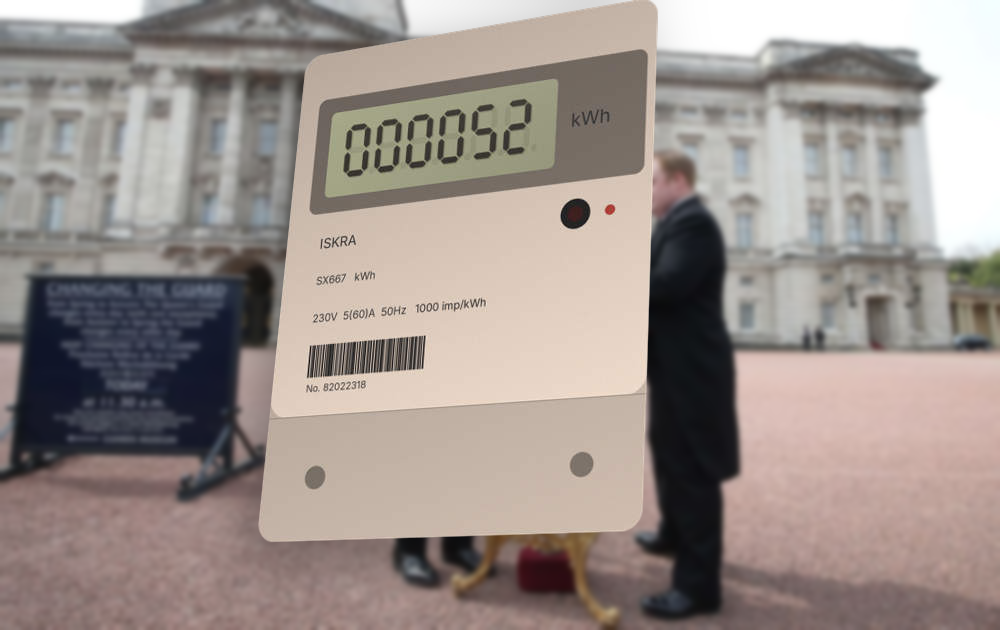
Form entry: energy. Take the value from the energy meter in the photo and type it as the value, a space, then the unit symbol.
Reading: 52 kWh
